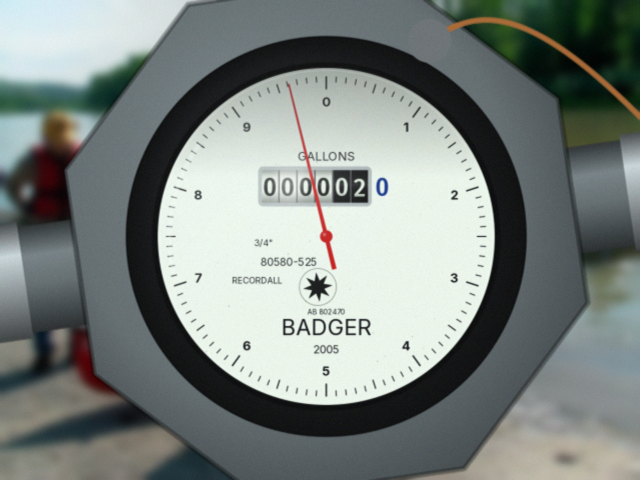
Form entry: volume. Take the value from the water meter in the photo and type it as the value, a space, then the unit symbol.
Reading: 19.6 gal
